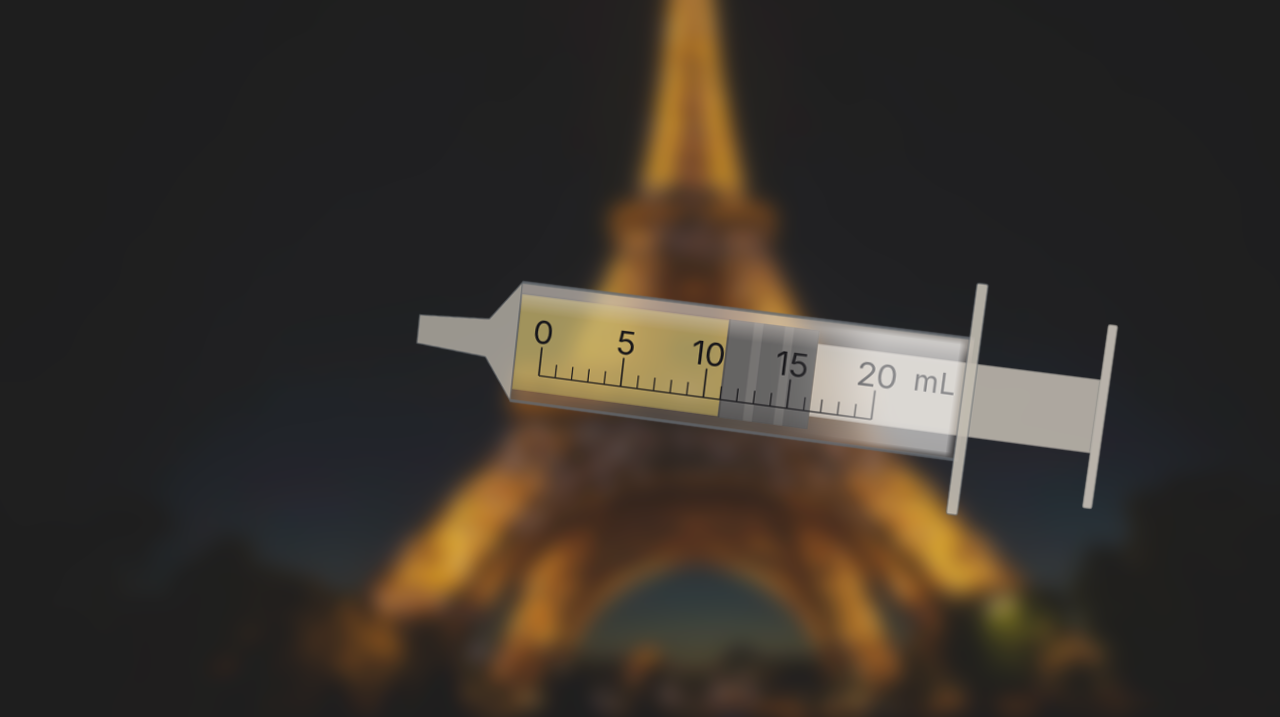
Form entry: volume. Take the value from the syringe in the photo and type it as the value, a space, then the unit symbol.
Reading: 11 mL
